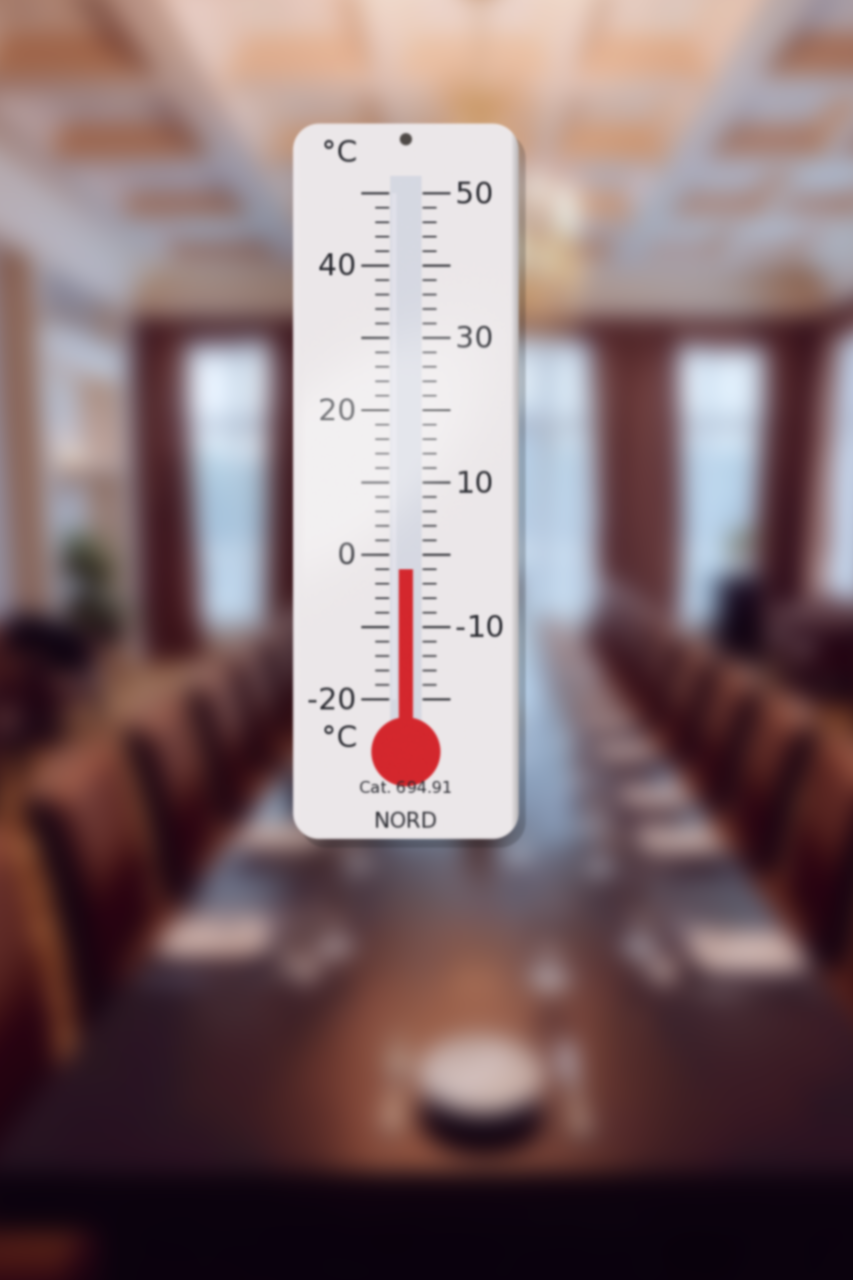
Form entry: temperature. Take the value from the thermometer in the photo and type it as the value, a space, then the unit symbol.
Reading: -2 °C
